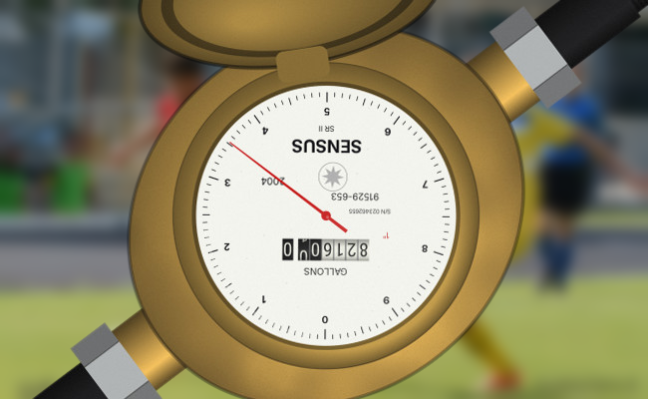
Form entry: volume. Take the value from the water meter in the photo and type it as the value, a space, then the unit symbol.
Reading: 8216003.5 gal
